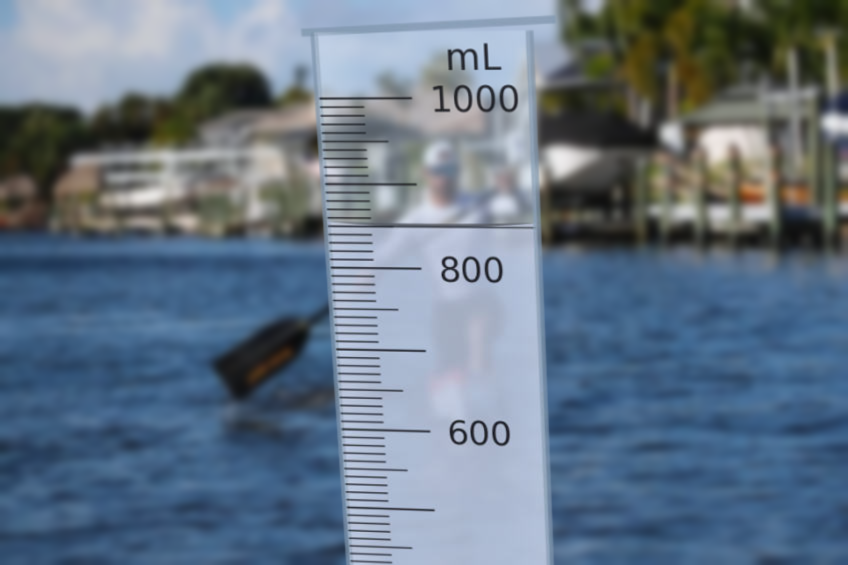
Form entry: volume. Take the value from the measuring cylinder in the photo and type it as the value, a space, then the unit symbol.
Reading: 850 mL
